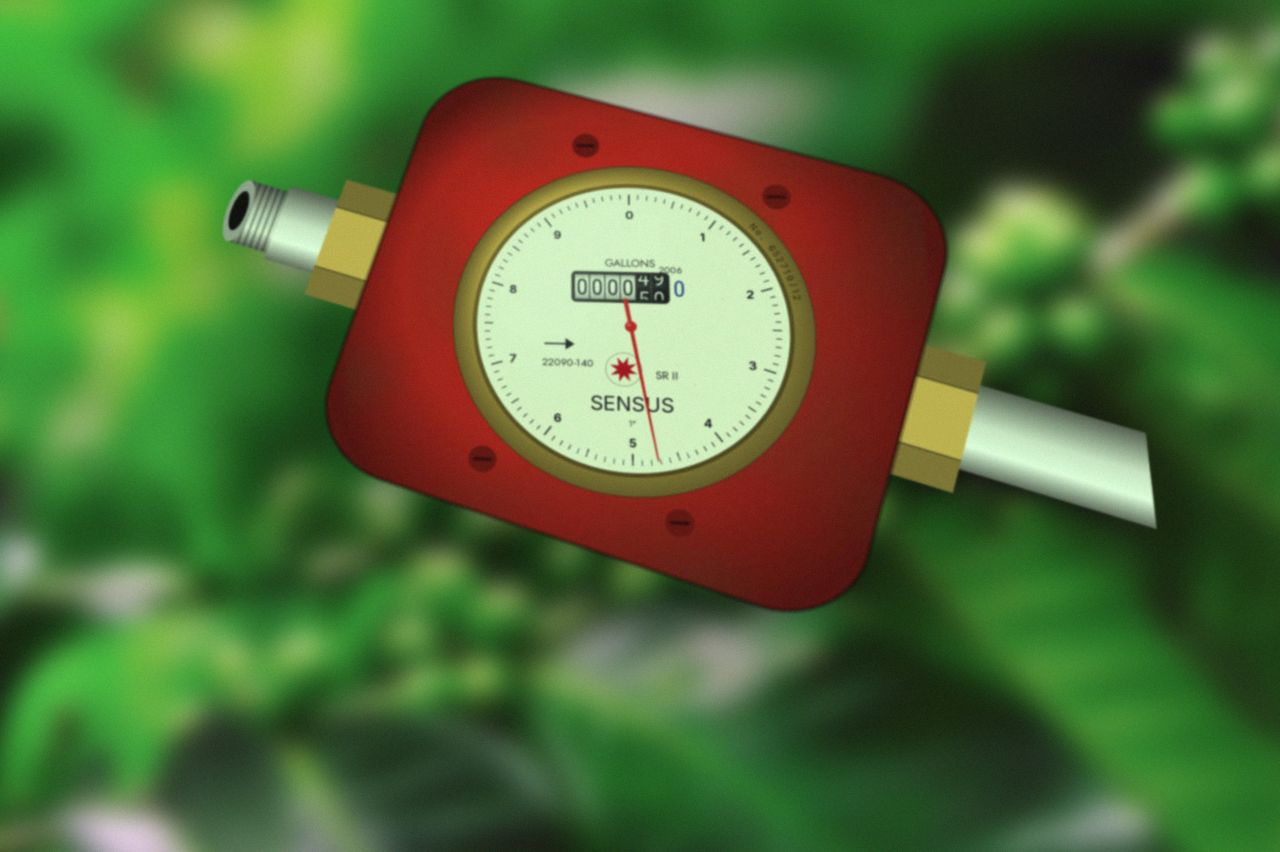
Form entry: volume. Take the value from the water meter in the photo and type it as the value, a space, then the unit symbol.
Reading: 494.7 gal
